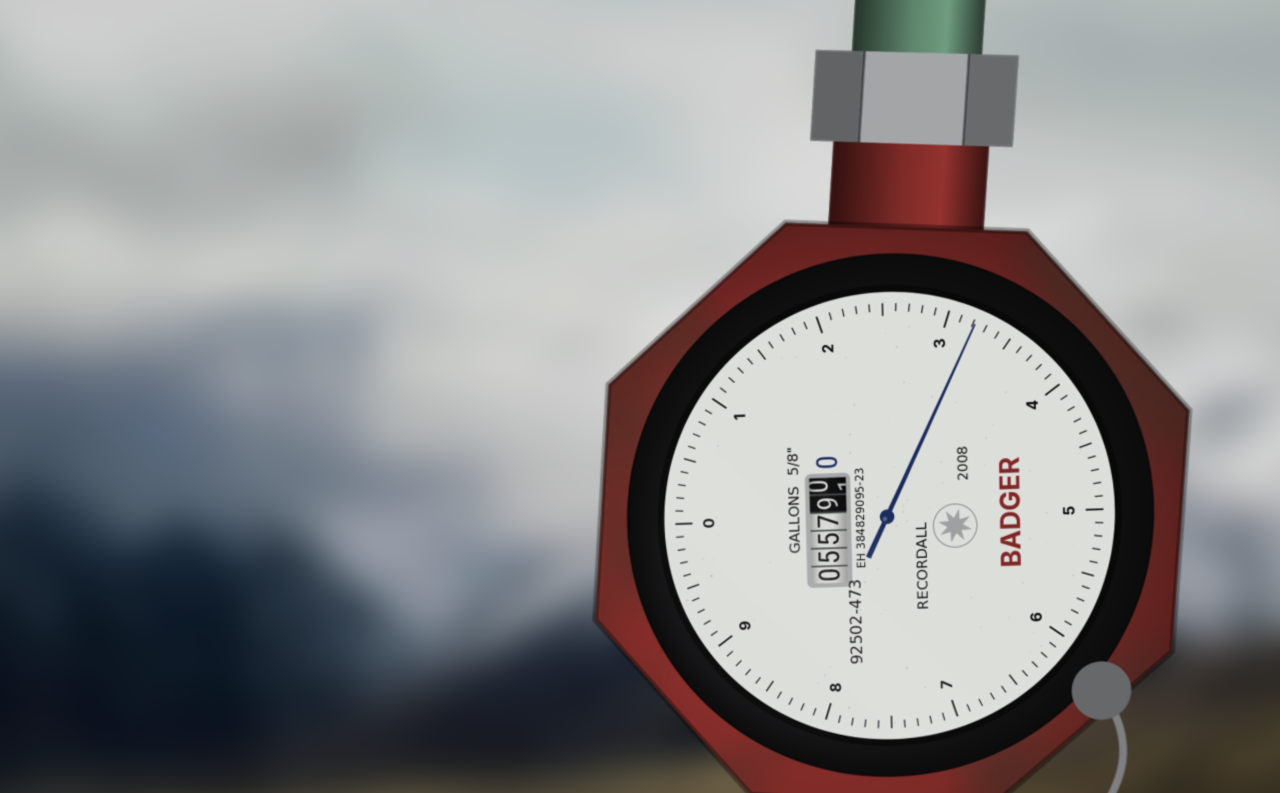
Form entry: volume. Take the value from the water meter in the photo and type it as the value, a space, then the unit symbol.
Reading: 557903.2 gal
